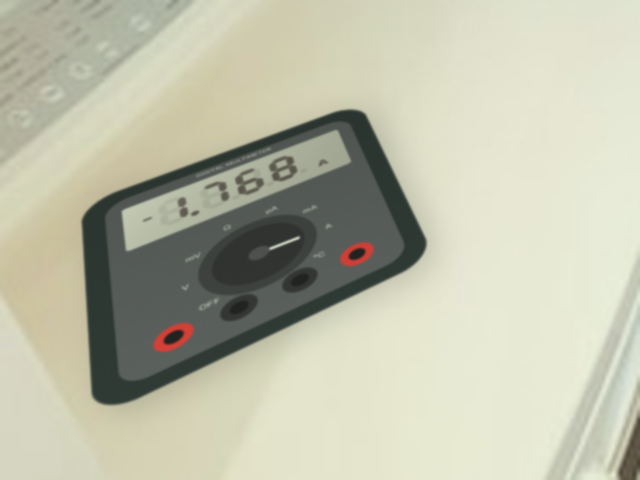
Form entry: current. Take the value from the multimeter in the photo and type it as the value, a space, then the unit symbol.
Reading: -1.768 A
